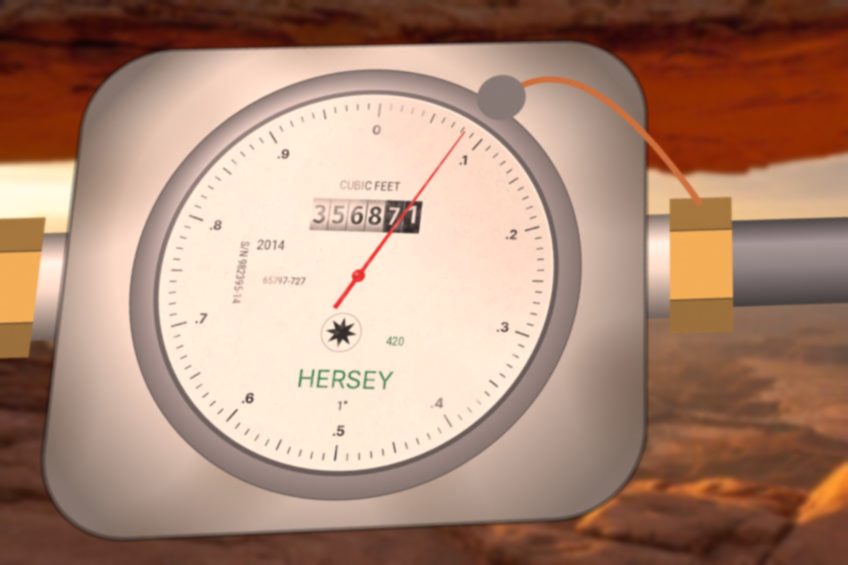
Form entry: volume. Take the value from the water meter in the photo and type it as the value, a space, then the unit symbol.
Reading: 356871.08 ft³
